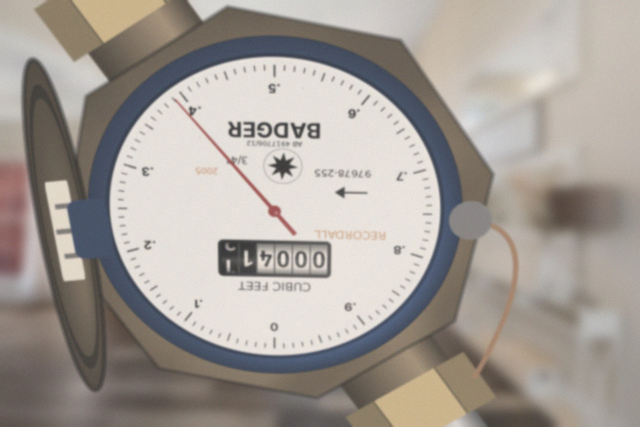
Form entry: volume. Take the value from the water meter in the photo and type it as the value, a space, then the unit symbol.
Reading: 411.39 ft³
